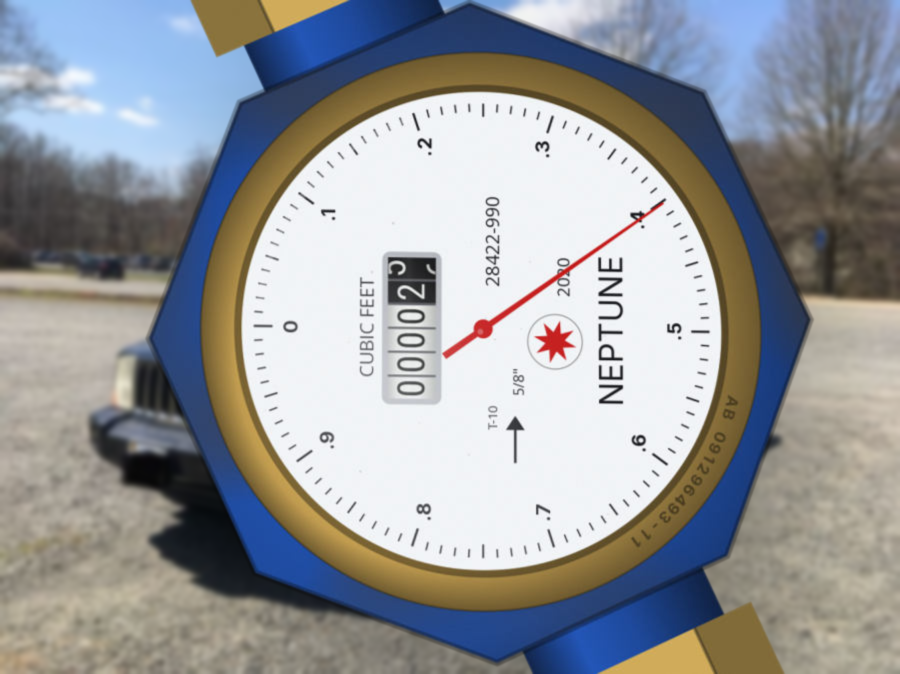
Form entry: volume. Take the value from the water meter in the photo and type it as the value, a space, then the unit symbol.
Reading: 25.40 ft³
